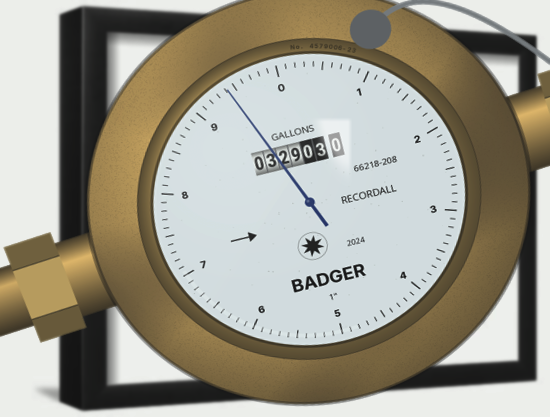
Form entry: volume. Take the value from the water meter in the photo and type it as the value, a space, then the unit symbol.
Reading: 329029.4 gal
